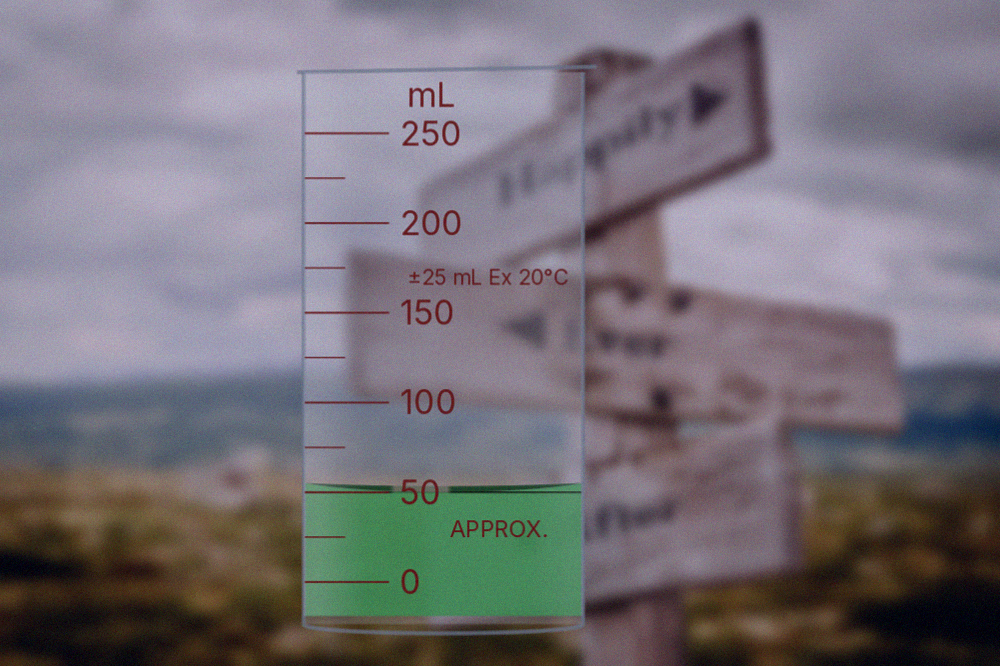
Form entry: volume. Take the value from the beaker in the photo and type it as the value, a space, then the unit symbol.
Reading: 50 mL
